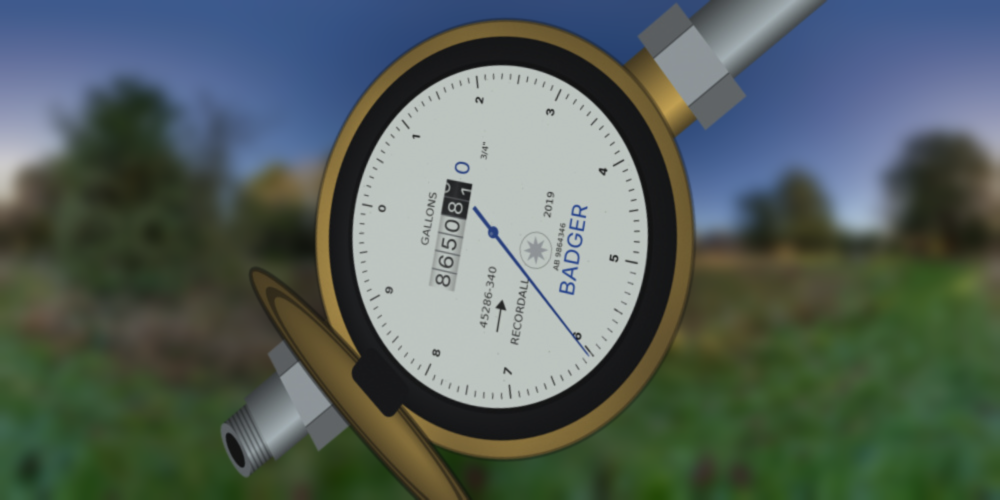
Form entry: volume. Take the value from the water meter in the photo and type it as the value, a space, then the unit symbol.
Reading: 8650806.0 gal
